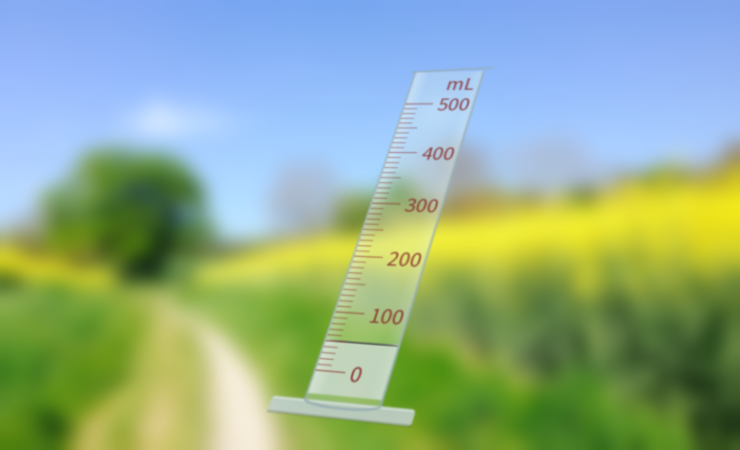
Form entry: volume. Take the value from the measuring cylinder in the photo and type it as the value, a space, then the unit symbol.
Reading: 50 mL
